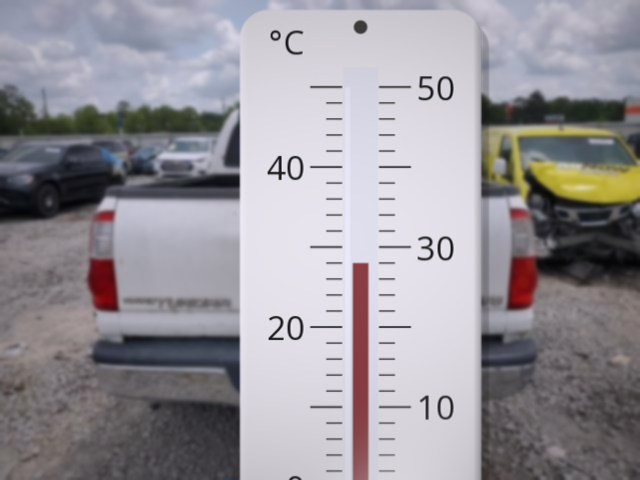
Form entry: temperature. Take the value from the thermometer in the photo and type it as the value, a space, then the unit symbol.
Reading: 28 °C
